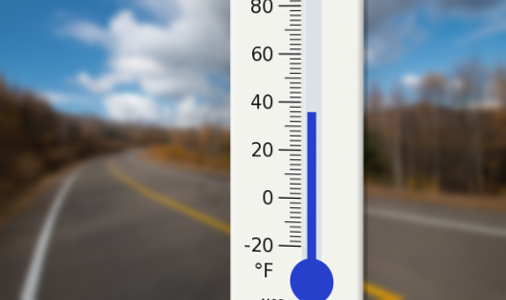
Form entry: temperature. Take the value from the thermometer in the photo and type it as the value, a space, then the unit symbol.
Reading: 36 °F
